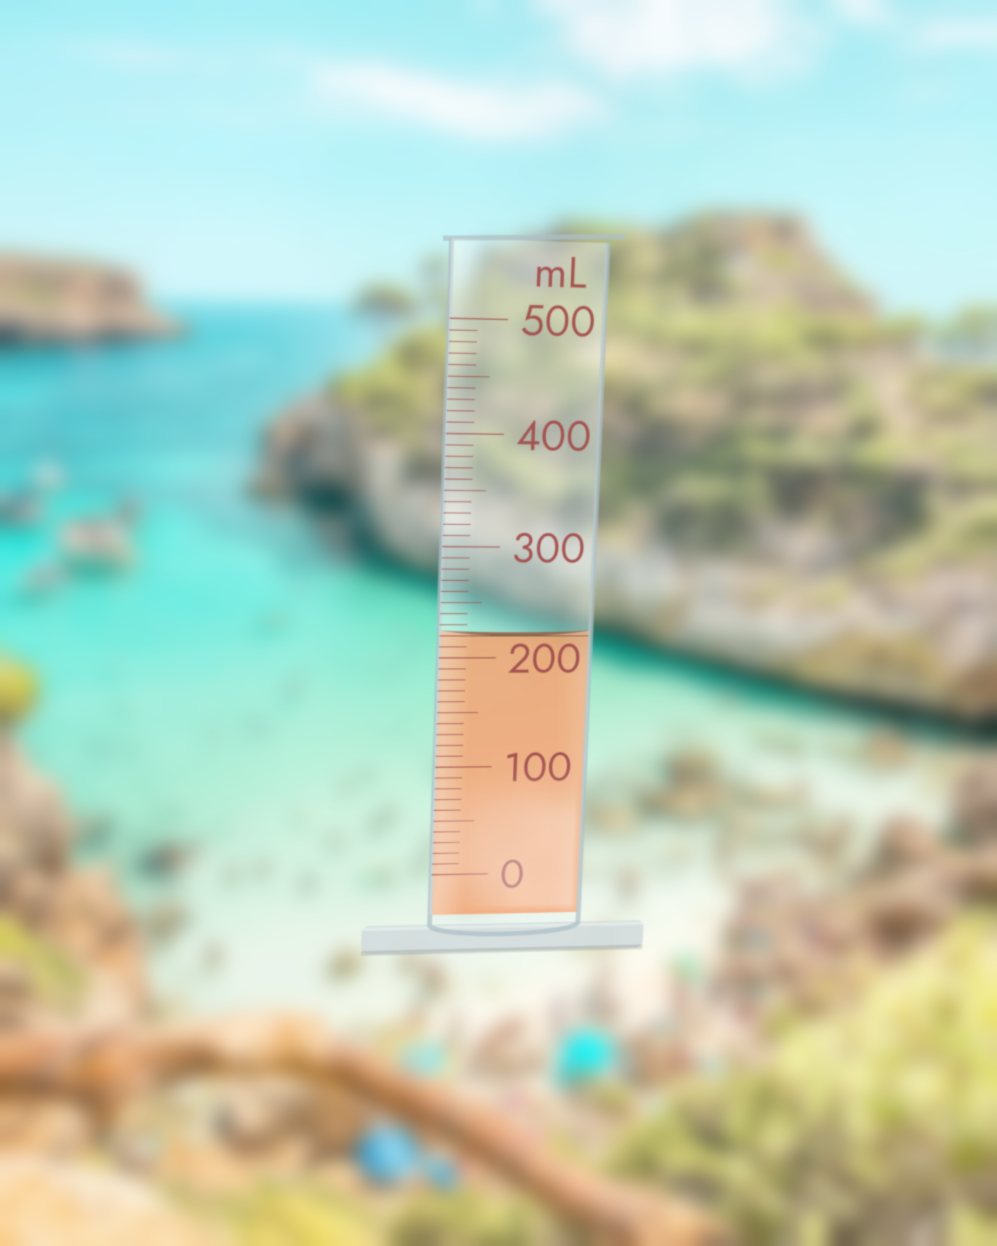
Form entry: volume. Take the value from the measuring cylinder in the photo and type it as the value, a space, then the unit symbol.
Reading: 220 mL
